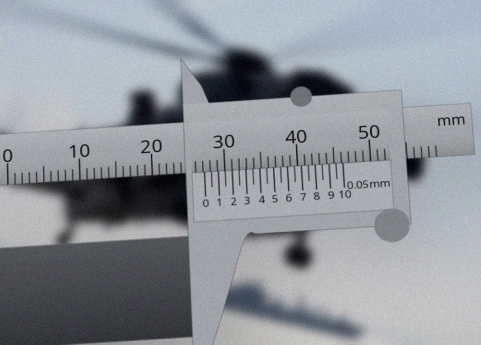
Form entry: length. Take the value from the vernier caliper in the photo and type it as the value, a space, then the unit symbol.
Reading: 27.2 mm
